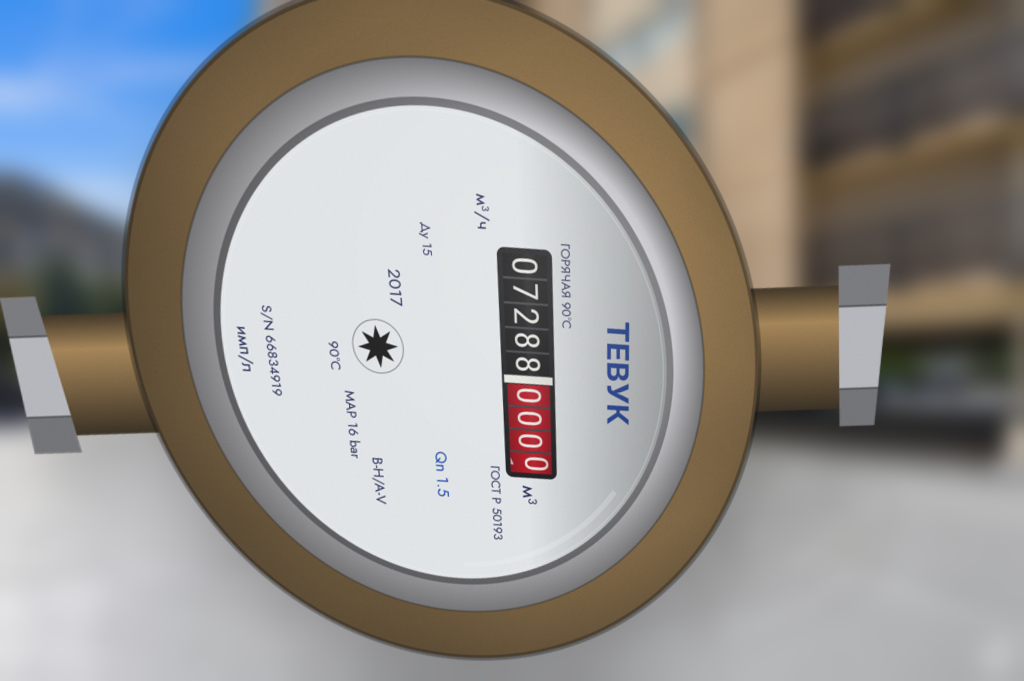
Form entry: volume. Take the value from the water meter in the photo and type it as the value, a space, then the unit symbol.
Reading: 7288.0000 m³
